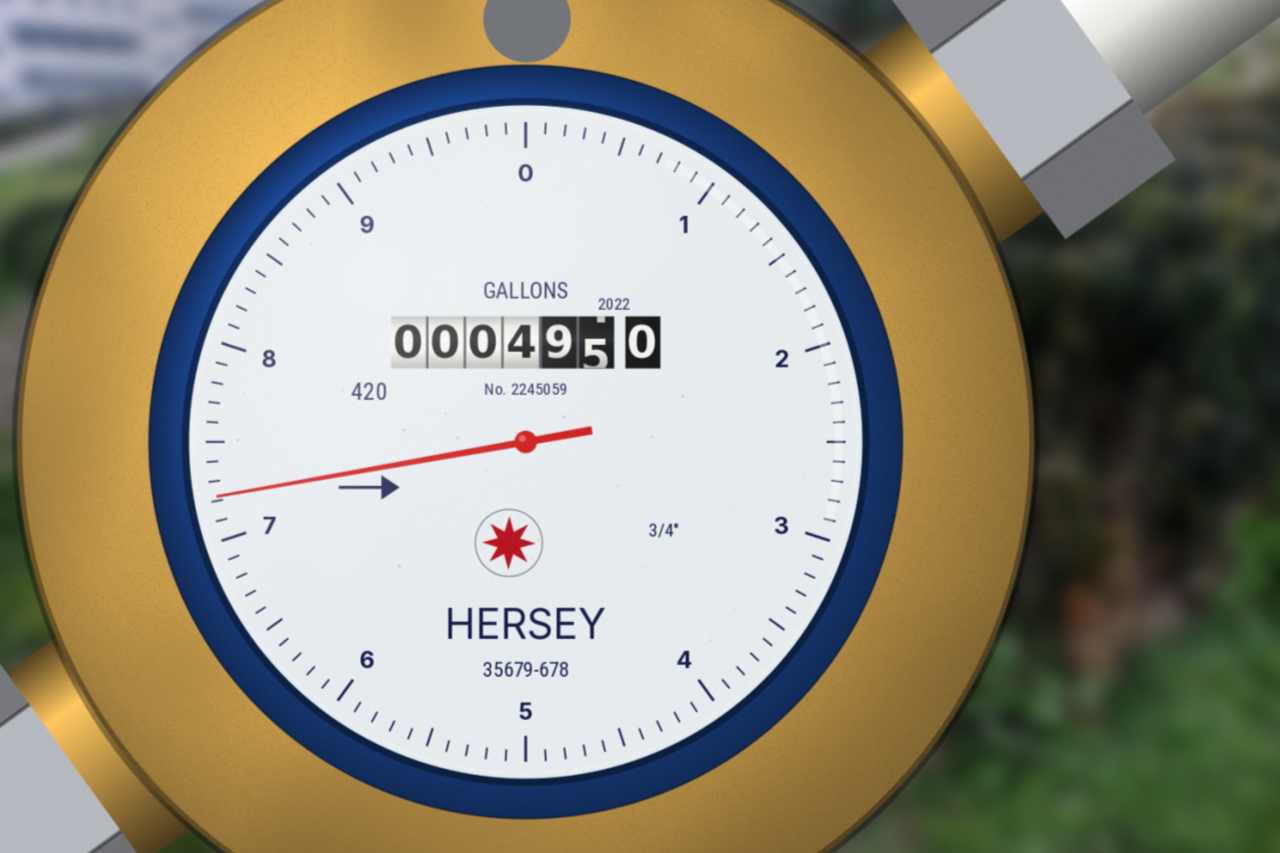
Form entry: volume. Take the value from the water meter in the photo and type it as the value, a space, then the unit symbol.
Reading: 4947.2 gal
